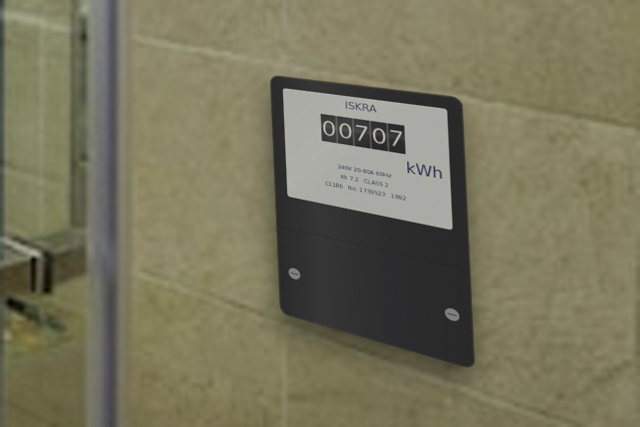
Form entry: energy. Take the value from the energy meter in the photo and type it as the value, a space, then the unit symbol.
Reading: 707 kWh
